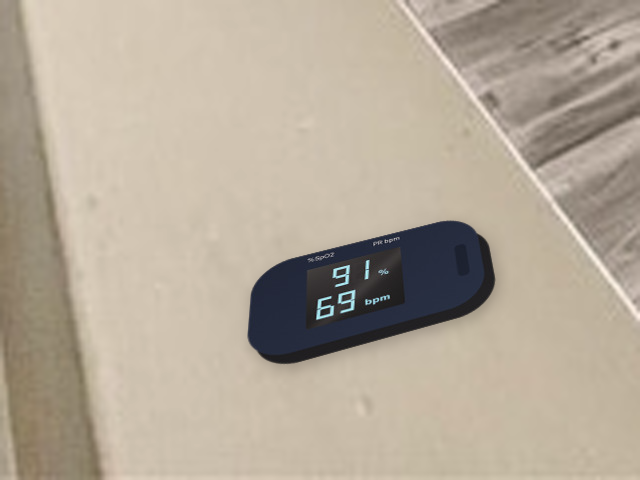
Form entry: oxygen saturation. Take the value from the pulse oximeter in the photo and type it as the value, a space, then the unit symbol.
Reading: 91 %
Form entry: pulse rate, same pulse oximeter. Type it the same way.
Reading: 69 bpm
